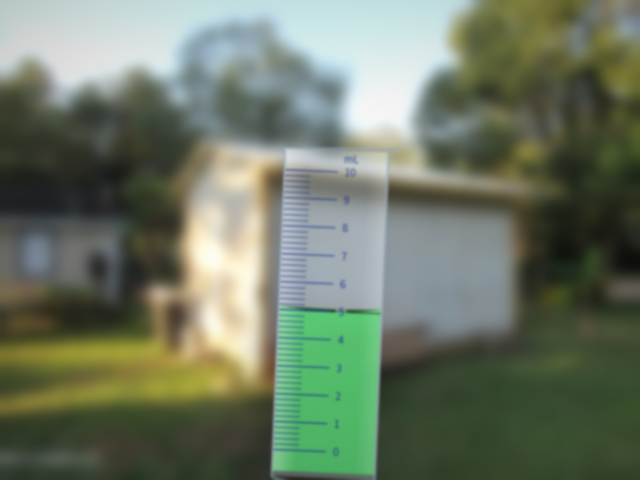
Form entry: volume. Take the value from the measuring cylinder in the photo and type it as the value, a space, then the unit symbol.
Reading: 5 mL
